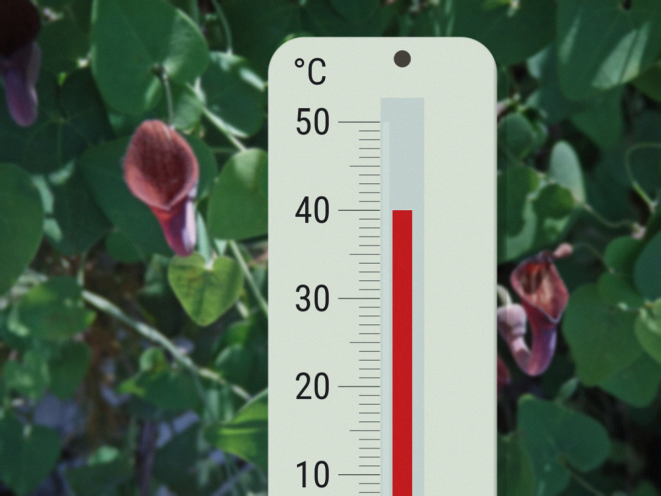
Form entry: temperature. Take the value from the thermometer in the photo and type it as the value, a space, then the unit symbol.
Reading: 40 °C
